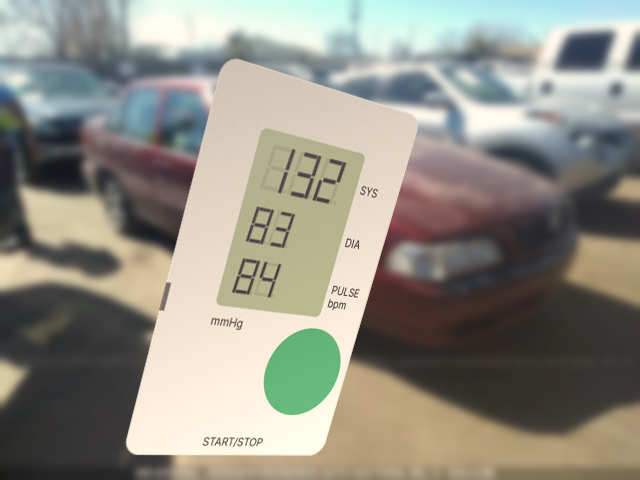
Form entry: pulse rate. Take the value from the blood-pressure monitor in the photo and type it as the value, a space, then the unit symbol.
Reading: 84 bpm
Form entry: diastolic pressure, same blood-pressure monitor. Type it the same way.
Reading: 83 mmHg
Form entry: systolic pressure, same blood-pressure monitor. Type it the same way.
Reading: 132 mmHg
